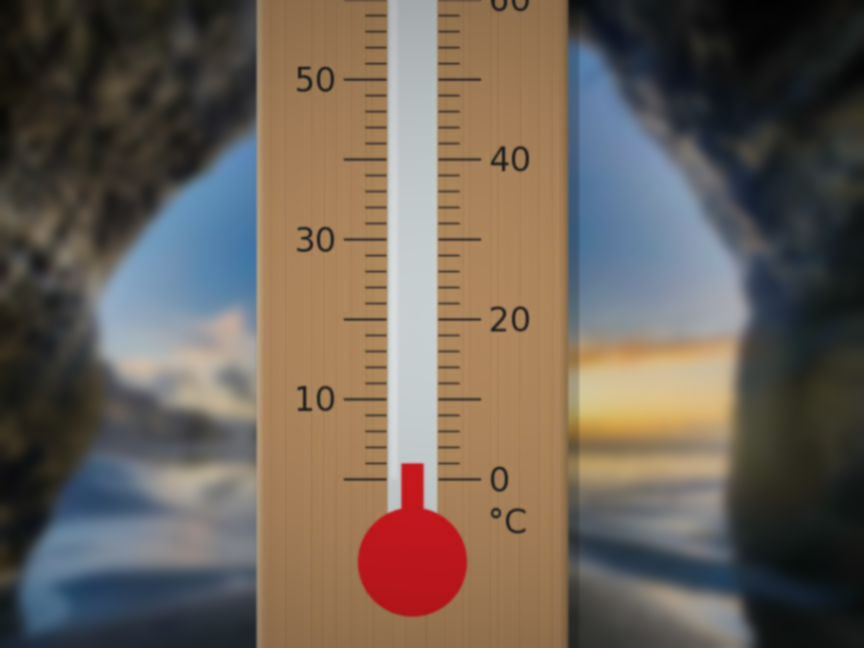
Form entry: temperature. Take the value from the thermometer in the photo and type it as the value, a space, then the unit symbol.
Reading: 2 °C
